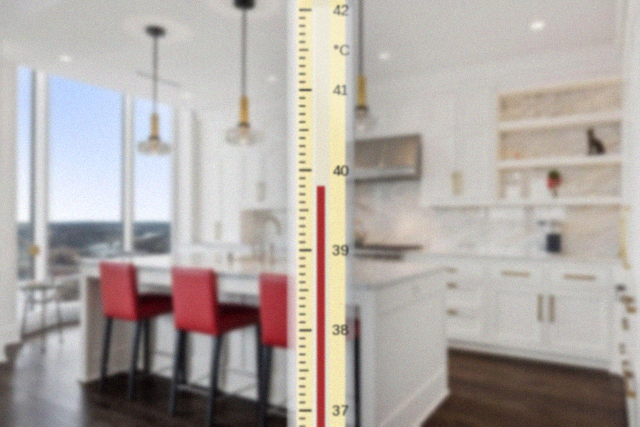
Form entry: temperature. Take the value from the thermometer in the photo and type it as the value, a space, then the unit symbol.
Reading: 39.8 °C
